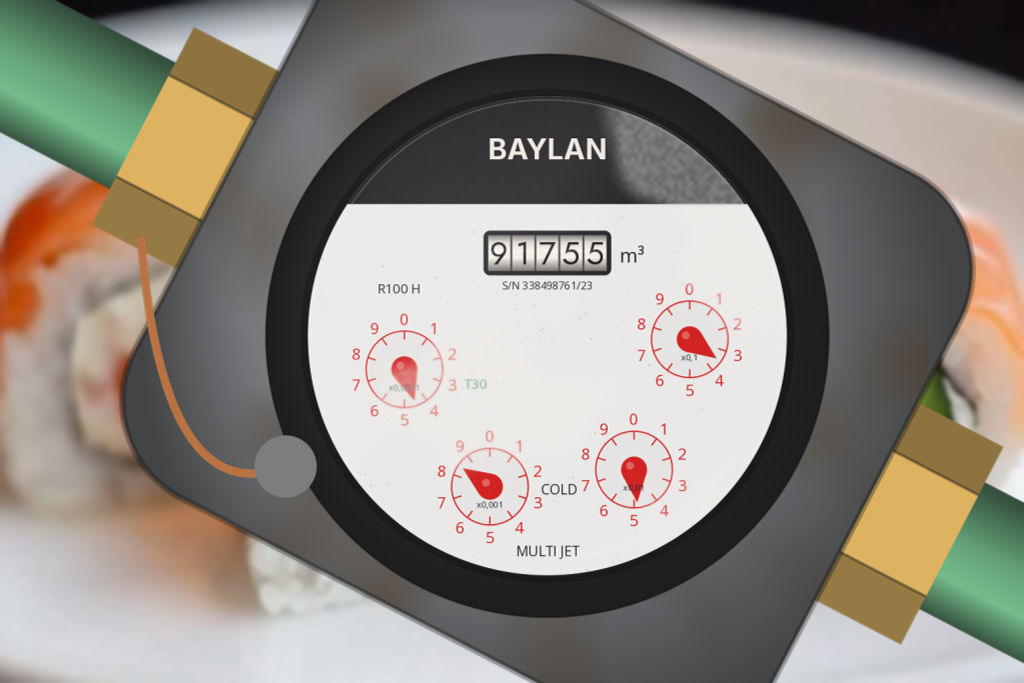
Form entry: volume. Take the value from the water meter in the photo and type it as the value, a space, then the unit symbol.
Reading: 91755.3484 m³
